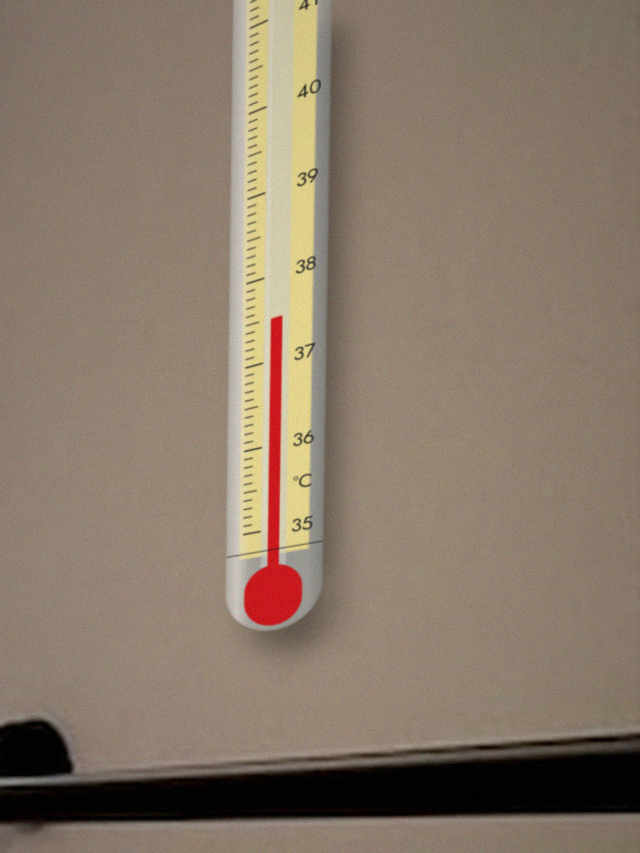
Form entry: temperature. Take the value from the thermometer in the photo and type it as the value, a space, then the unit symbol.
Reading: 37.5 °C
